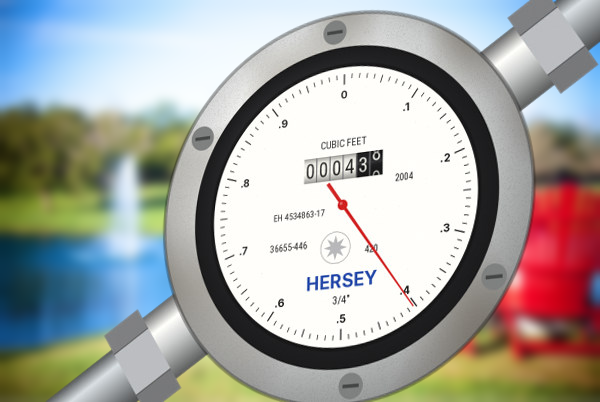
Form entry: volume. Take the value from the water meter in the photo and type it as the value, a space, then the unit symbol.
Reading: 438.40 ft³
